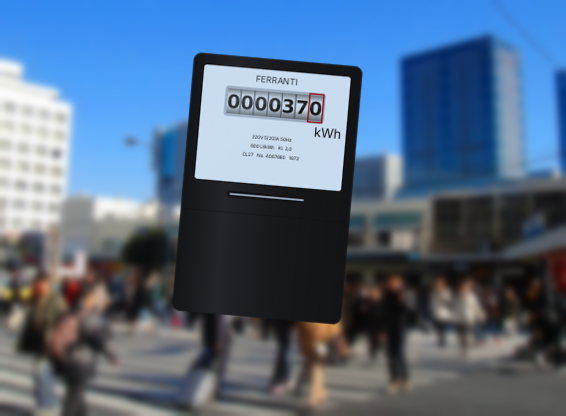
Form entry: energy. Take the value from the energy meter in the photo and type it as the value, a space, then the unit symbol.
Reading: 37.0 kWh
